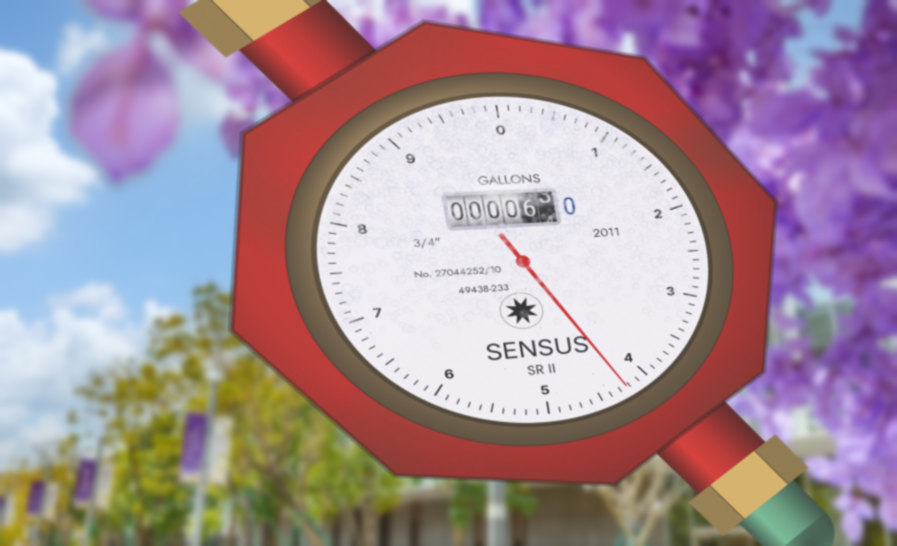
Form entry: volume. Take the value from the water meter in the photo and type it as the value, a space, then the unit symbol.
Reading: 634.2 gal
